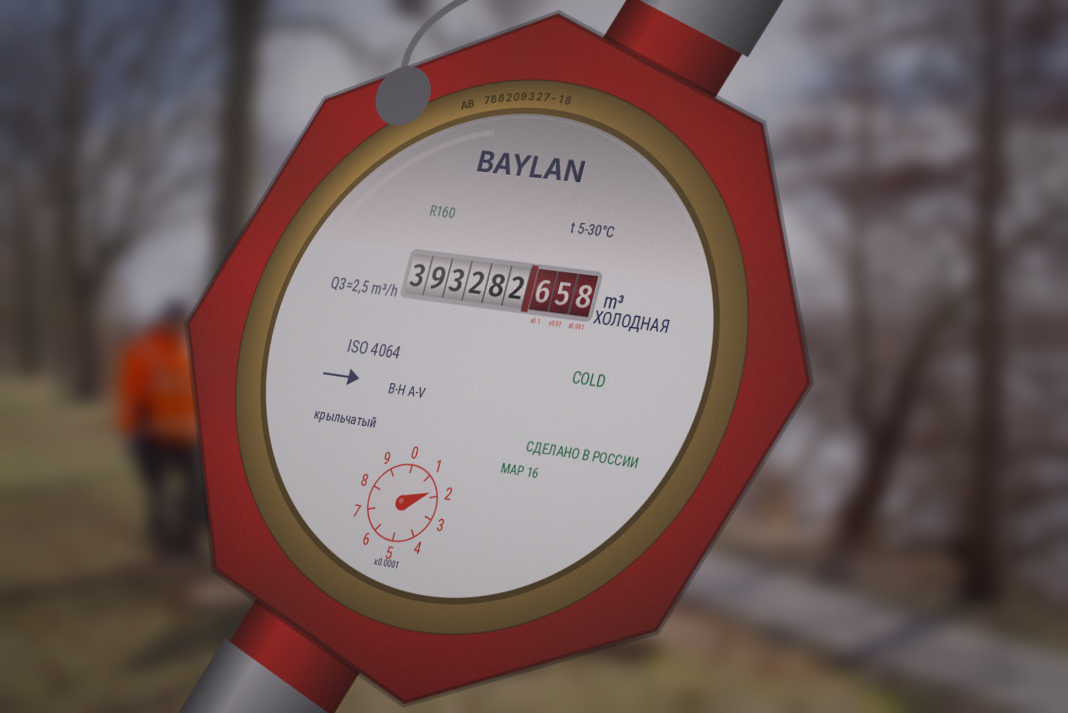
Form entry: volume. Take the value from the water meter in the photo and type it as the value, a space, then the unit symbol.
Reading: 393282.6581 m³
